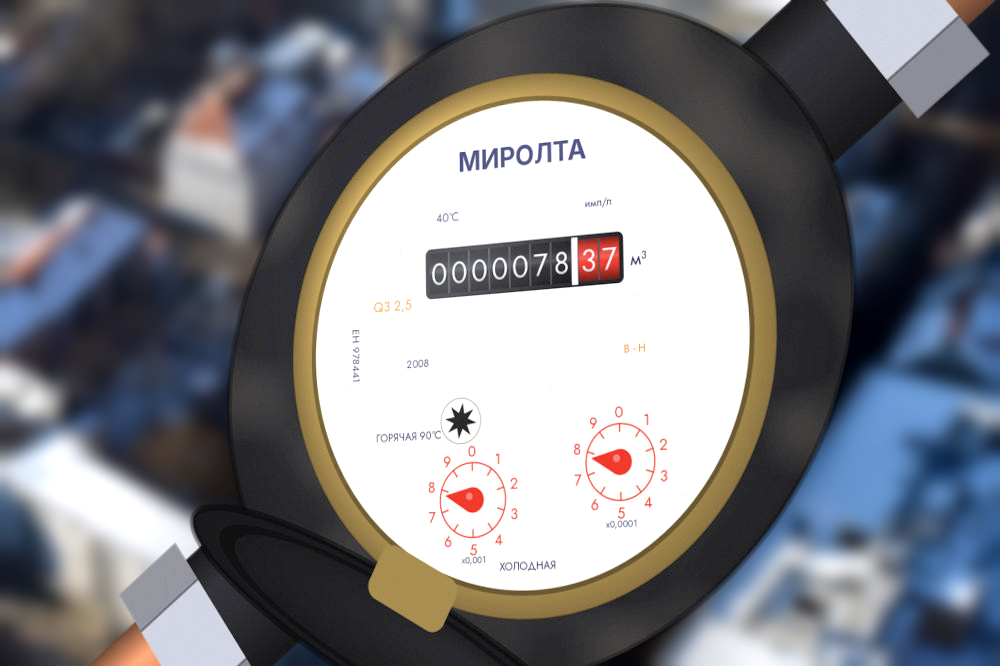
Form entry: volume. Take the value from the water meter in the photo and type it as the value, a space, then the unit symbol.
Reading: 78.3777 m³
